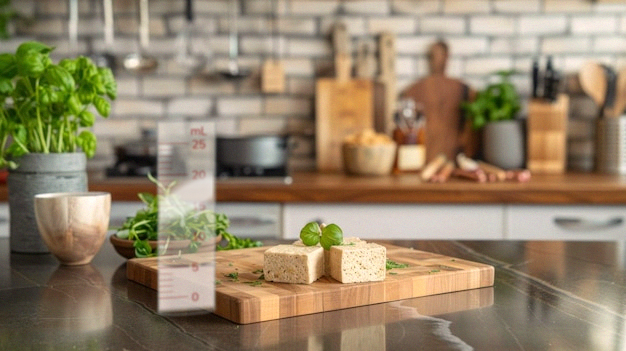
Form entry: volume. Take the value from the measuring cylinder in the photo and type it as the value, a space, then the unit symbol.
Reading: 5 mL
